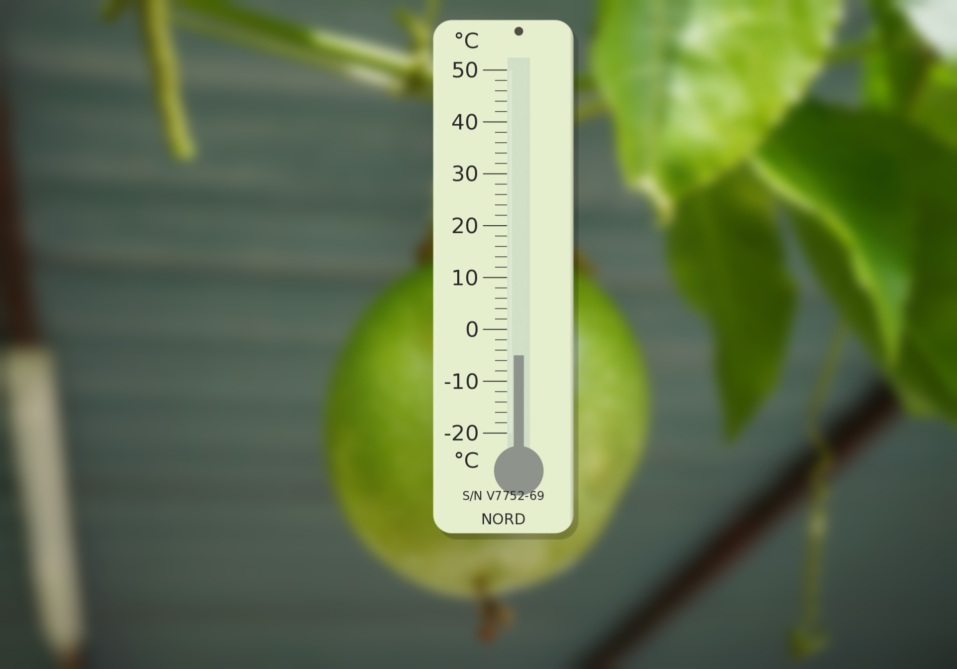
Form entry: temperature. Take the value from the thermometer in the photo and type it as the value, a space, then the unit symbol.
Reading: -5 °C
